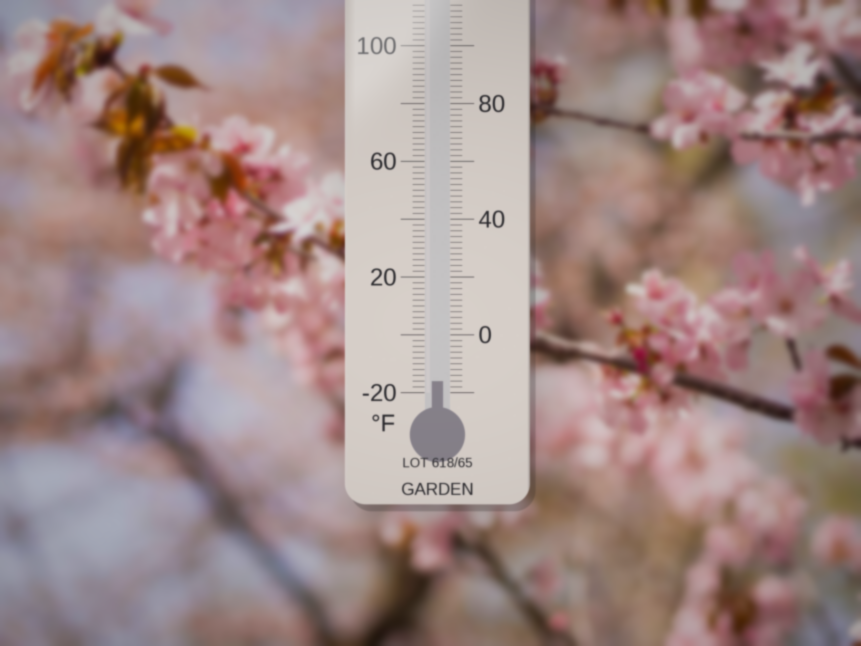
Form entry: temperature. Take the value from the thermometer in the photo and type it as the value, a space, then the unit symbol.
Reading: -16 °F
